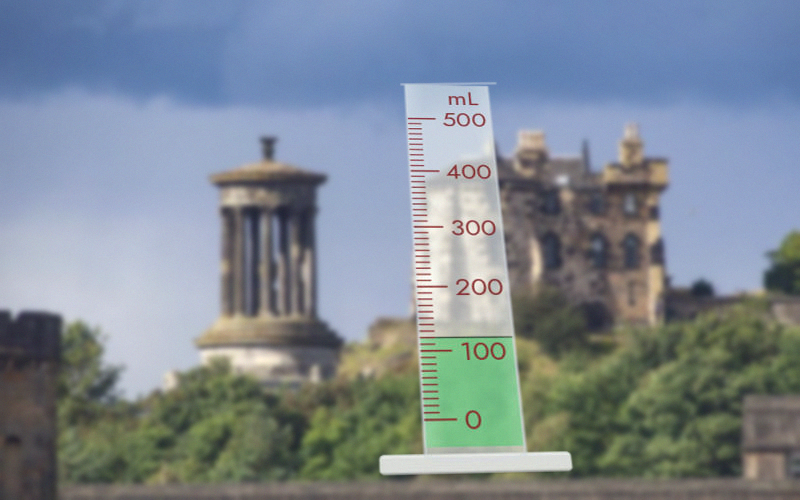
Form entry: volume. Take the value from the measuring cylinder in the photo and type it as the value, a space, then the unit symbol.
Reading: 120 mL
